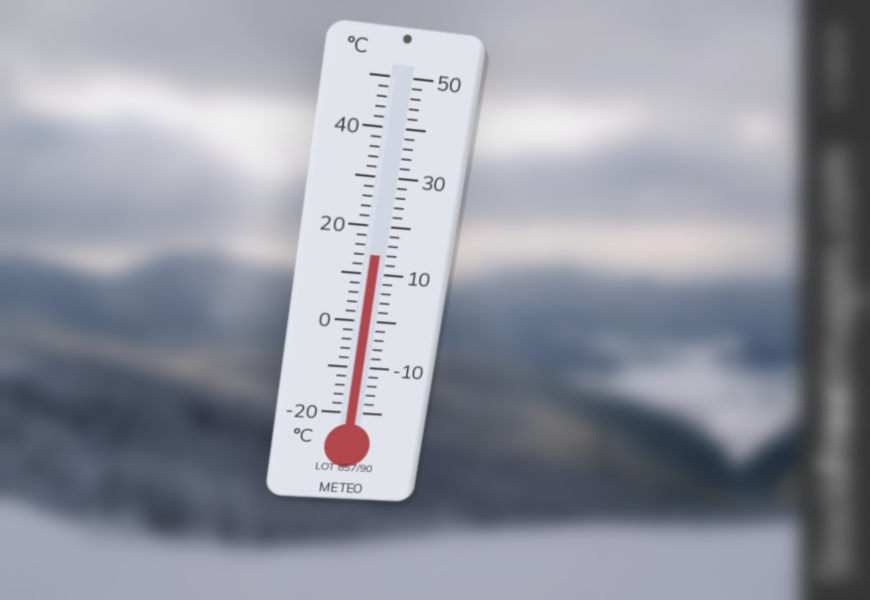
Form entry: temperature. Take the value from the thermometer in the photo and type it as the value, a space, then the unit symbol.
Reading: 14 °C
